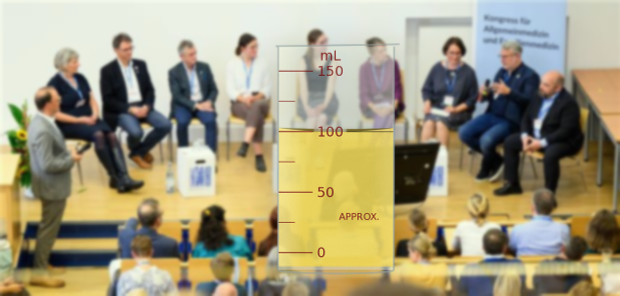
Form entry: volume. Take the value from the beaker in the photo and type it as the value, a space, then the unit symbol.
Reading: 100 mL
